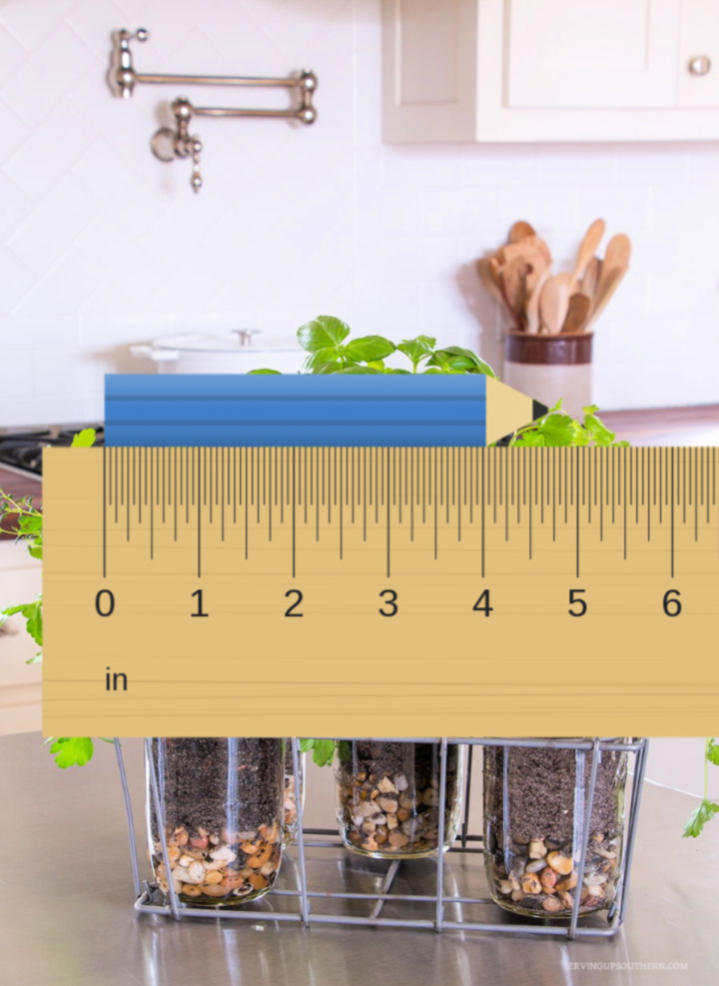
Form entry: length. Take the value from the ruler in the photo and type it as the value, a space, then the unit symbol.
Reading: 4.6875 in
